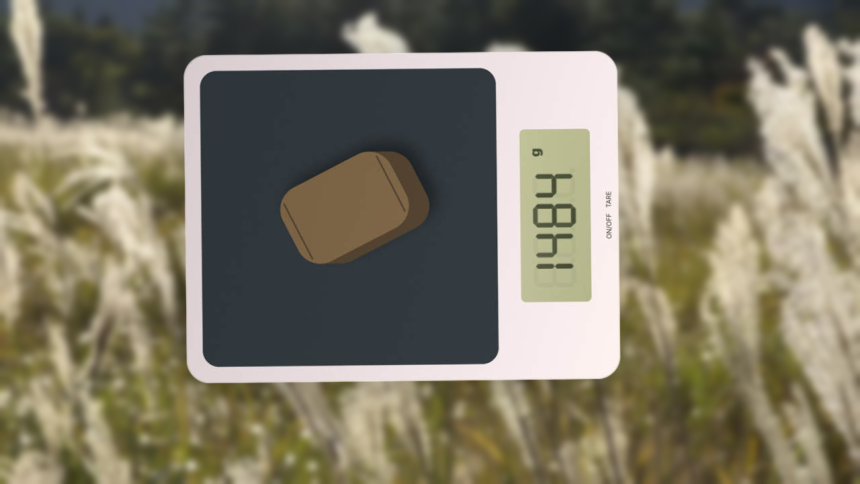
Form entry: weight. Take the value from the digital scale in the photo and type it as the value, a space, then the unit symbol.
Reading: 1484 g
